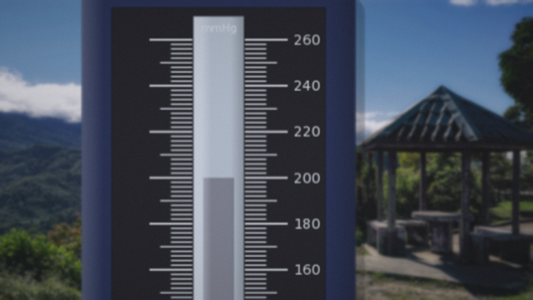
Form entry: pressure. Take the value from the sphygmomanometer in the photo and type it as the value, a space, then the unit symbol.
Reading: 200 mmHg
